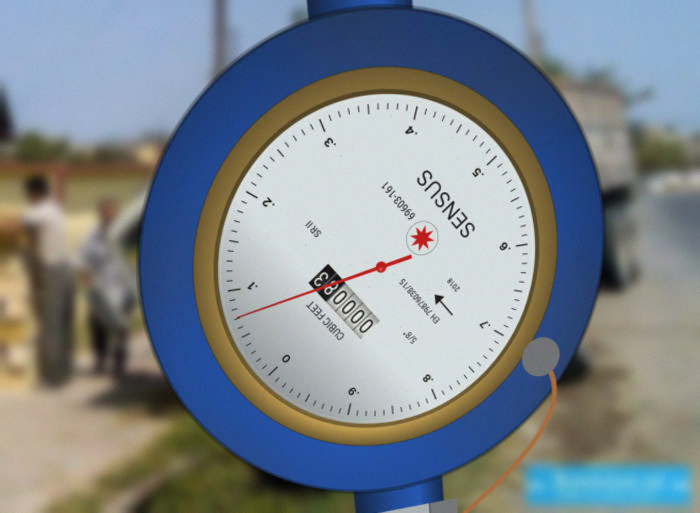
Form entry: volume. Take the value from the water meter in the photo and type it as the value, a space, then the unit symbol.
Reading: 83.07 ft³
